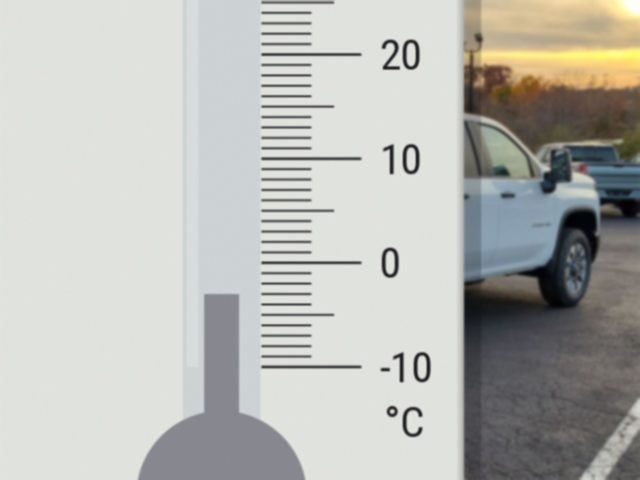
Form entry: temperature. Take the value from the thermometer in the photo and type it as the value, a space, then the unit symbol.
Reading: -3 °C
